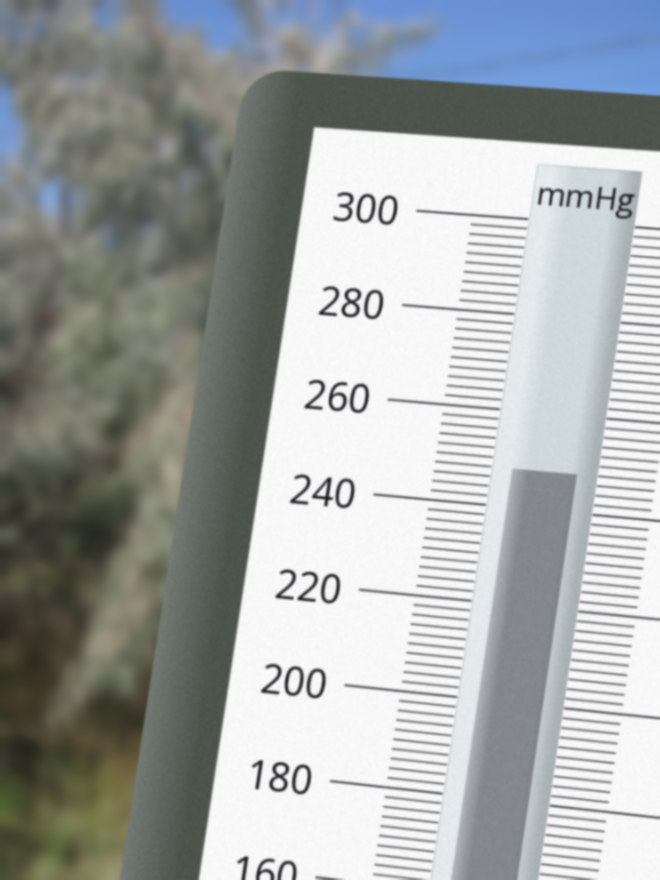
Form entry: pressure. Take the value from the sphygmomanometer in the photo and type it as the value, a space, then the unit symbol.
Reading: 248 mmHg
